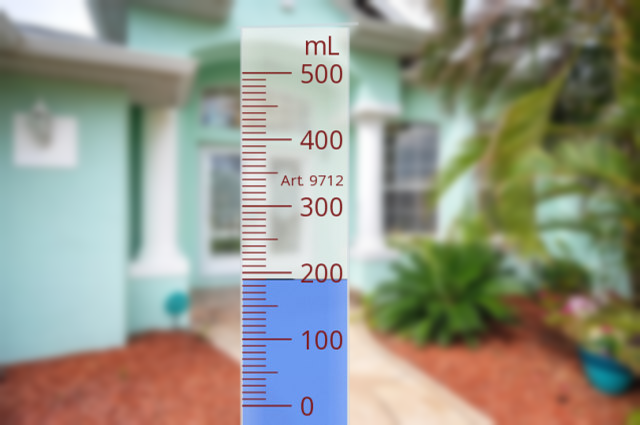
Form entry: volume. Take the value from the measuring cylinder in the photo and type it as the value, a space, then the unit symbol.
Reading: 190 mL
